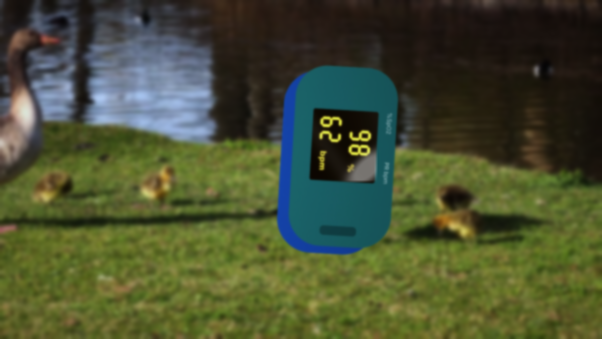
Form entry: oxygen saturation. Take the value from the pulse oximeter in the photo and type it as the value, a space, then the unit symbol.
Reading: 98 %
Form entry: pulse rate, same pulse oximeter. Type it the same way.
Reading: 62 bpm
